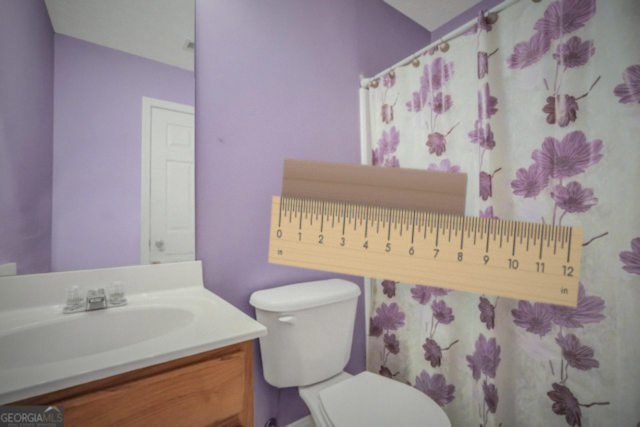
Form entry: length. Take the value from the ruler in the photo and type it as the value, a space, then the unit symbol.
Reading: 8 in
